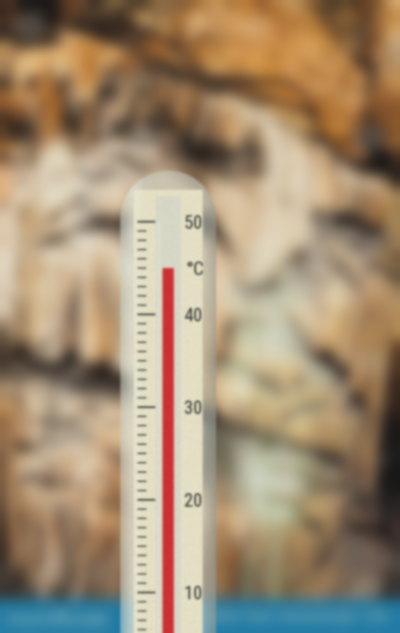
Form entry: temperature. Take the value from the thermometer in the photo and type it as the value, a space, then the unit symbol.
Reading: 45 °C
